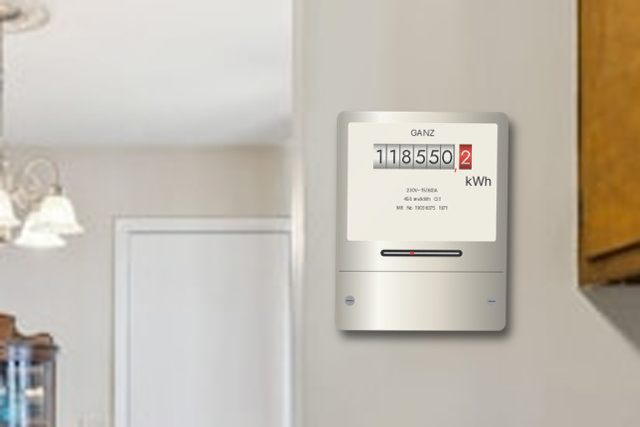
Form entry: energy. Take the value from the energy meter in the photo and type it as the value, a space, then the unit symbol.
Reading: 118550.2 kWh
